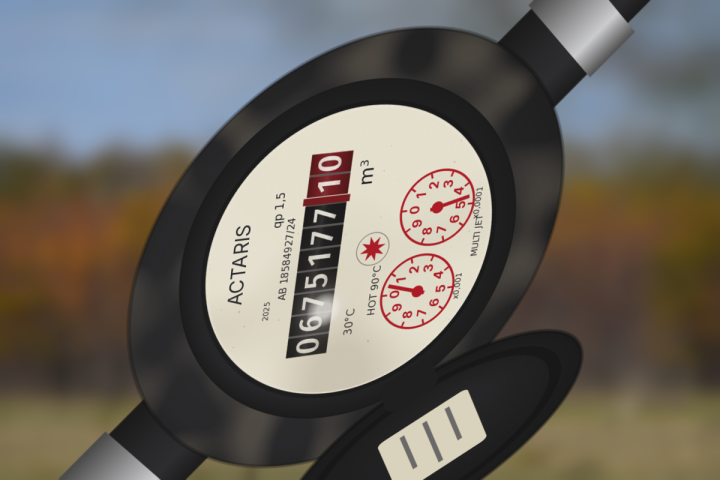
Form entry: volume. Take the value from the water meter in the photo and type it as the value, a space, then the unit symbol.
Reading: 675177.1004 m³
